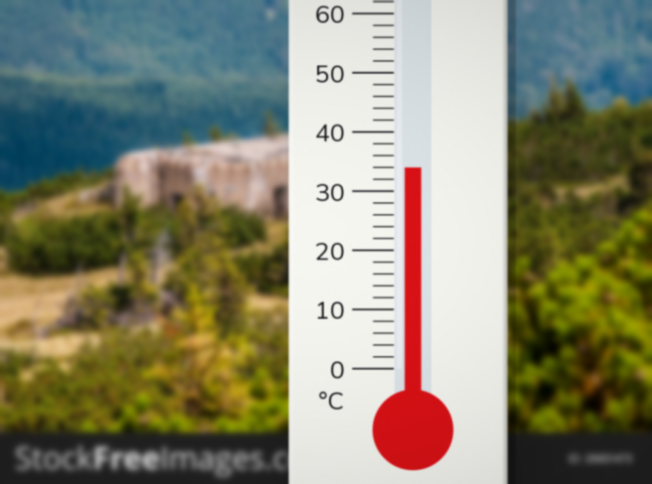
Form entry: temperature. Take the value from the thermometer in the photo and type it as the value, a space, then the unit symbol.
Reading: 34 °C
